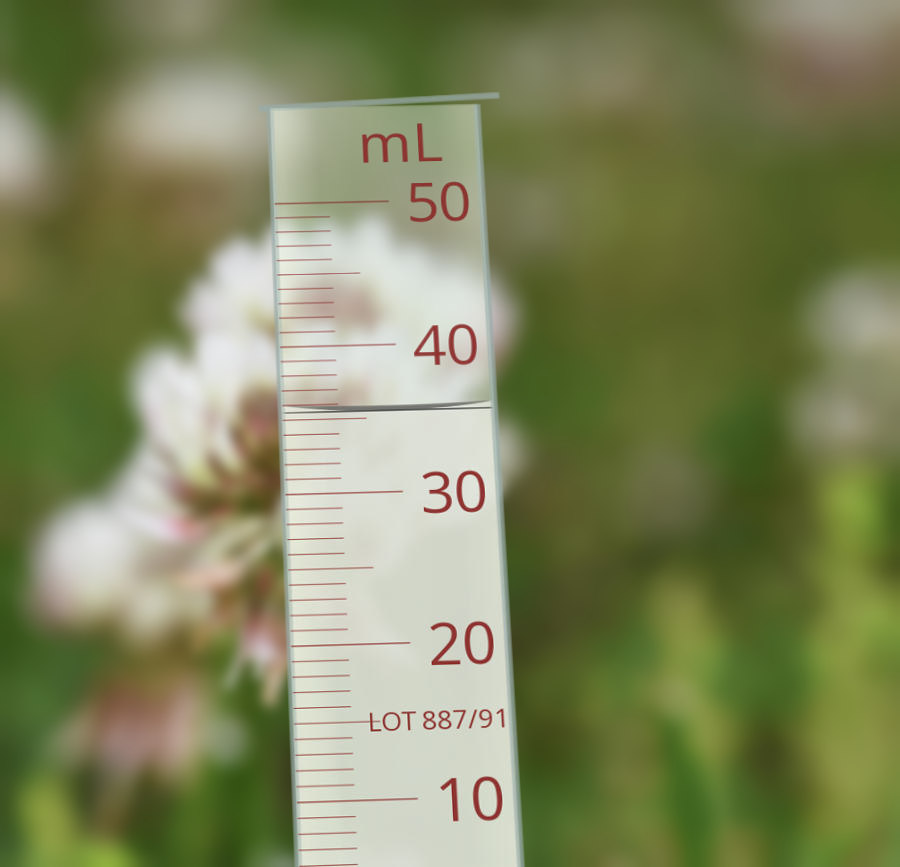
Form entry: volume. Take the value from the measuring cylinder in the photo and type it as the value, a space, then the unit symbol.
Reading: 35.5 mL
